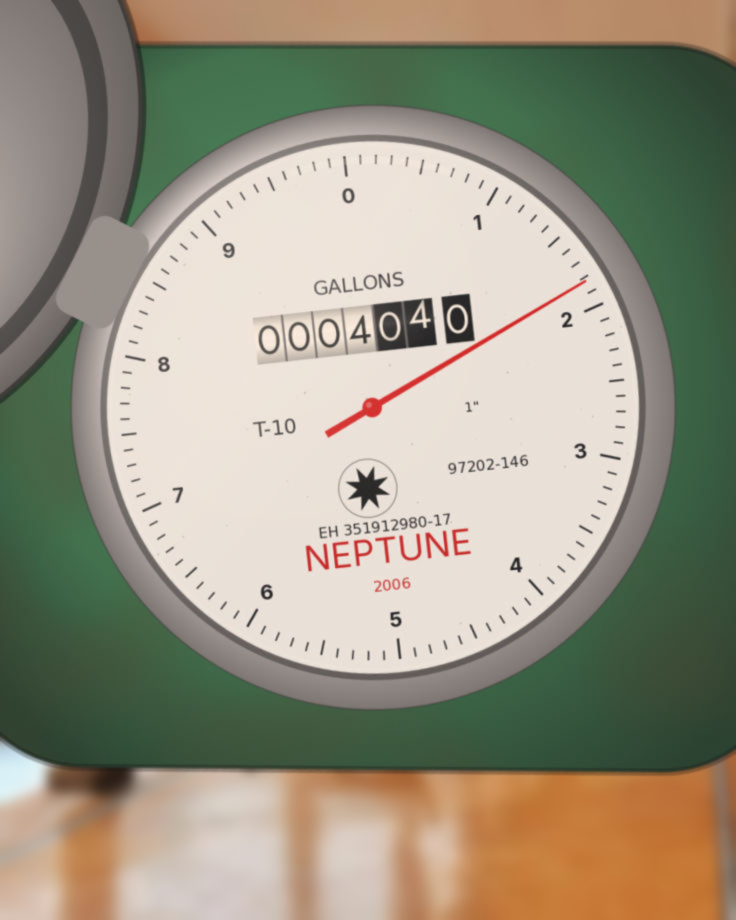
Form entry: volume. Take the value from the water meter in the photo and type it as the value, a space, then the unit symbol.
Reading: 4041.8 gal
